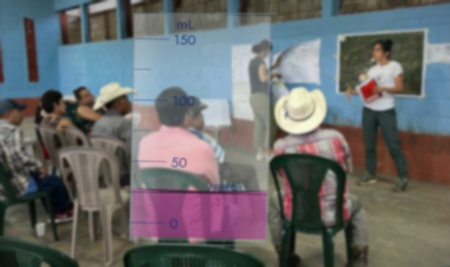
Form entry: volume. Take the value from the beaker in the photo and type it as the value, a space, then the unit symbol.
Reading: 25 mL
